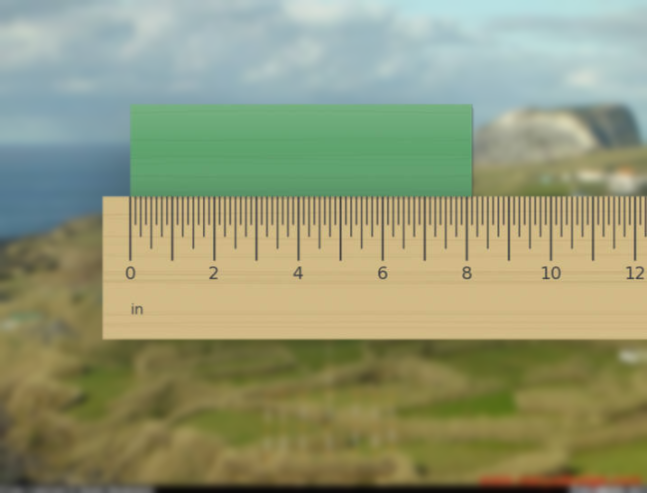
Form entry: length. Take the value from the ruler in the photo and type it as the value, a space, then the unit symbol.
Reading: 8.125 in
